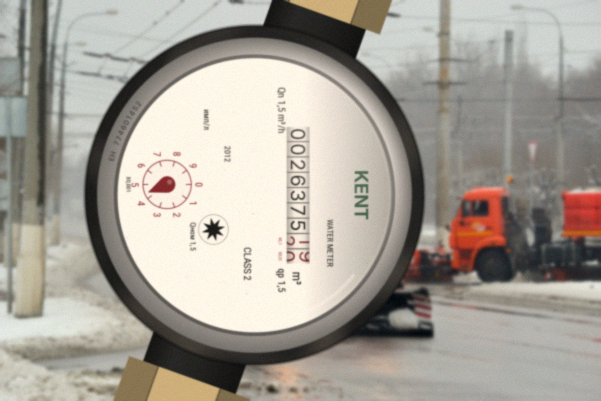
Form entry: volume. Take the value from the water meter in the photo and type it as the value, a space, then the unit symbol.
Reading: 26375.194 m³
